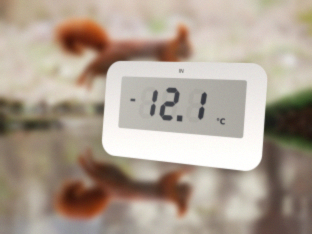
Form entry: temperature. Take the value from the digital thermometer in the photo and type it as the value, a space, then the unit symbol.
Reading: -12.1 °C
